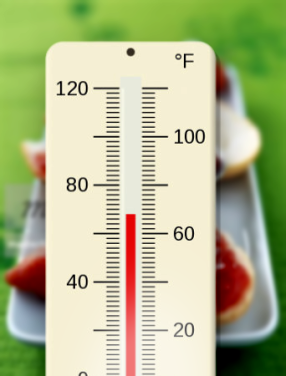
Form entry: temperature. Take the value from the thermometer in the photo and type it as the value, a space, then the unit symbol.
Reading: 68 °F
